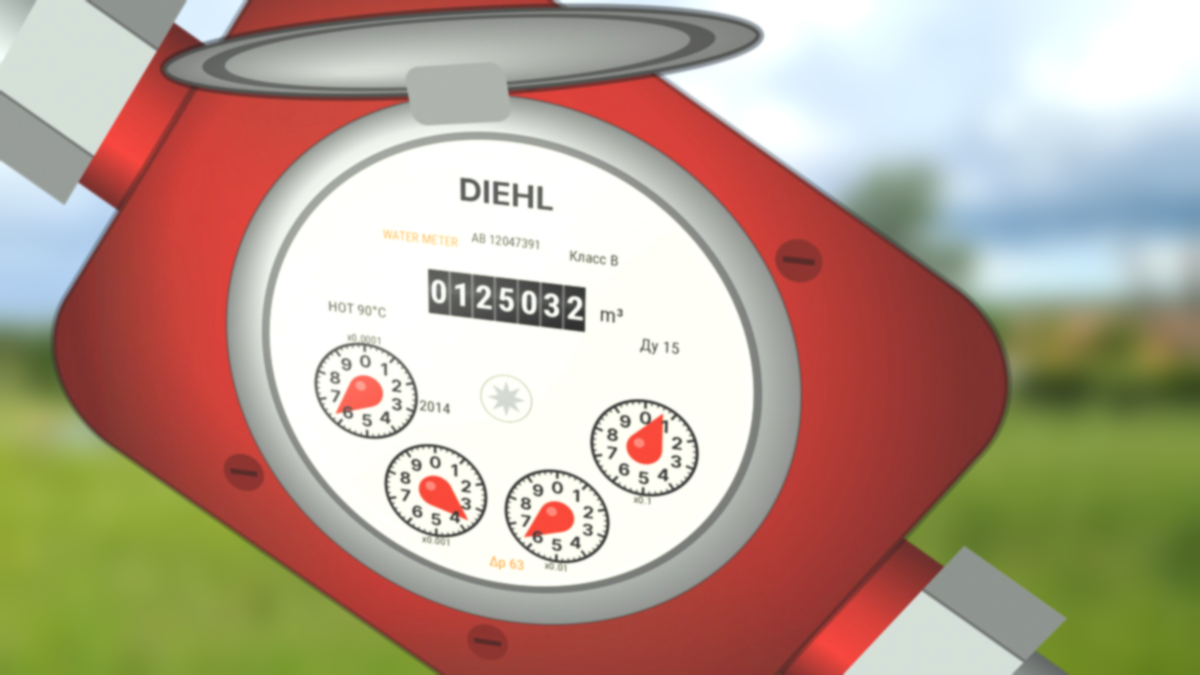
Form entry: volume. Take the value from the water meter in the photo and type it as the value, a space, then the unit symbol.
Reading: 125032.0636 m³
